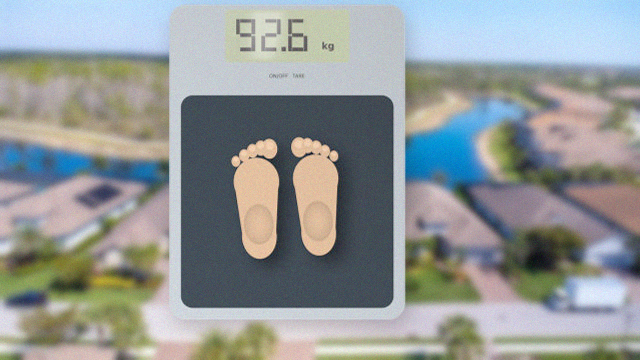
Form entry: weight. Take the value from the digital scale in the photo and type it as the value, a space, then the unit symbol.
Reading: 92.6 kg
